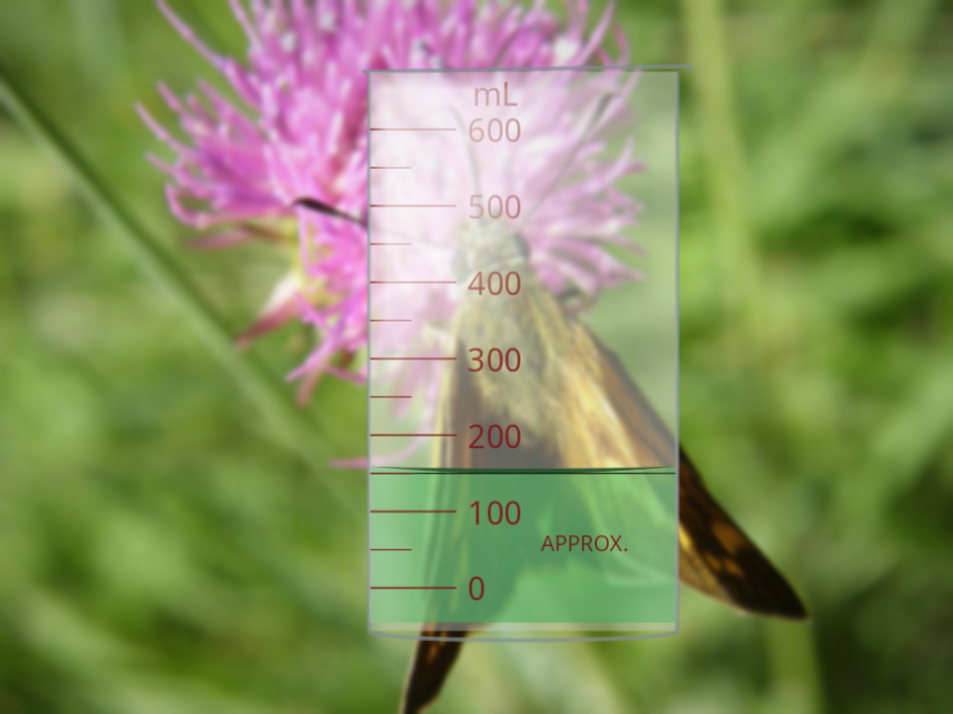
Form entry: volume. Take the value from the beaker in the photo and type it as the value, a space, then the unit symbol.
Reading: 150 mL
